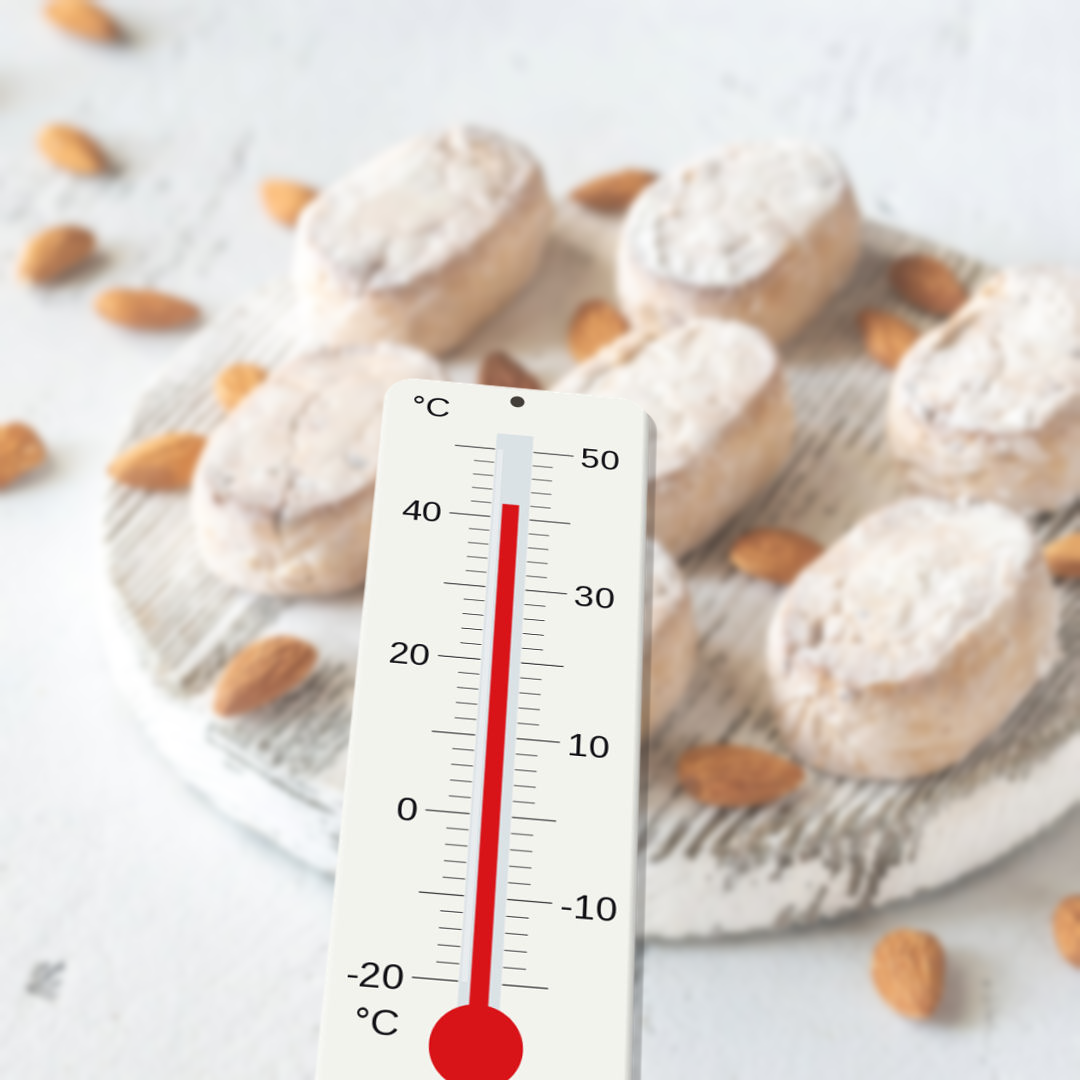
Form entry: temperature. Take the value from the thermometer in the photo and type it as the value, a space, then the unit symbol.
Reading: 42 °C
